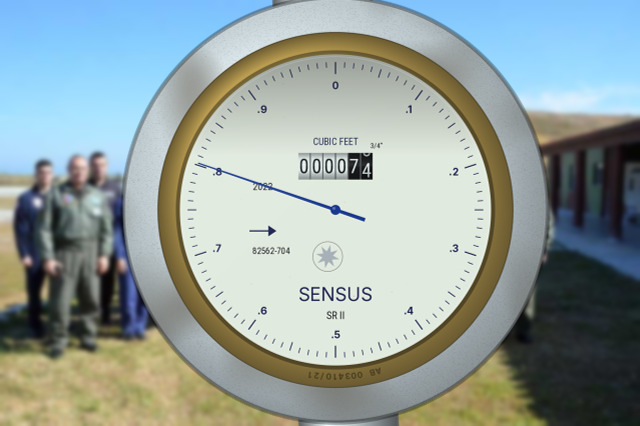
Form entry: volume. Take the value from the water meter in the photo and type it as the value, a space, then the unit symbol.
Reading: 73.80 ft³
